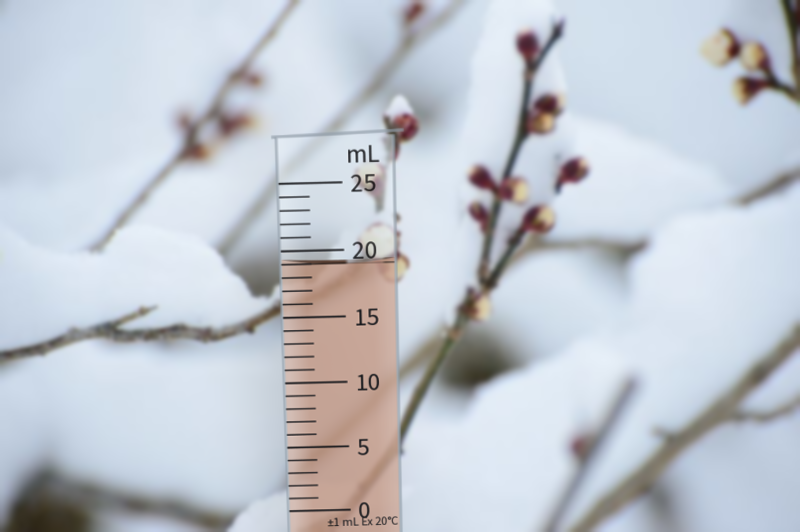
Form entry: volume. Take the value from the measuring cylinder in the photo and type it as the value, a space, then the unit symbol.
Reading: 19 mL
